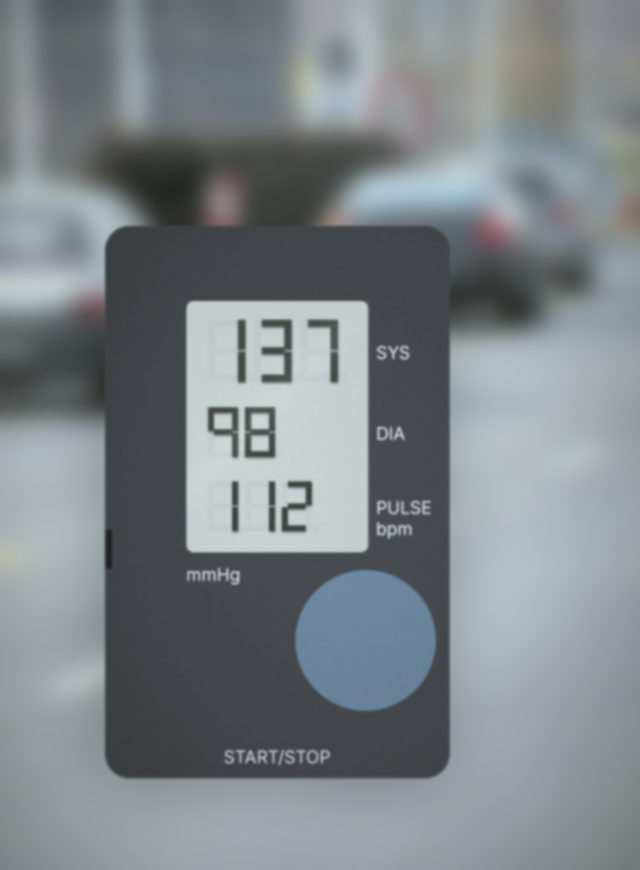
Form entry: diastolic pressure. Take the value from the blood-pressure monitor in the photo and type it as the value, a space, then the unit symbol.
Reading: 98 mmHg
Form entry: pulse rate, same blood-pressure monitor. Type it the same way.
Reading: 112 bpm
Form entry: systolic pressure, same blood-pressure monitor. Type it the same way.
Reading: 137 mmHg
